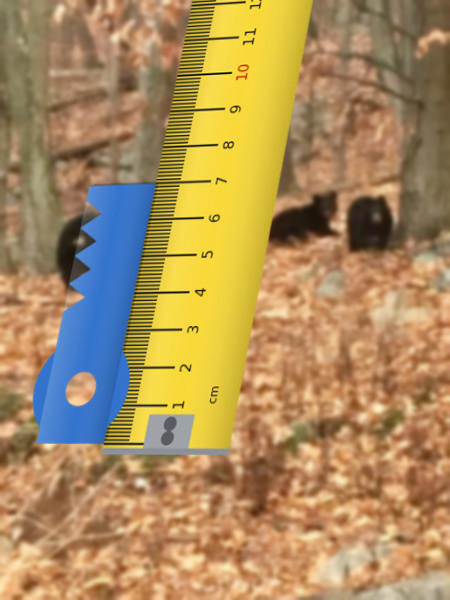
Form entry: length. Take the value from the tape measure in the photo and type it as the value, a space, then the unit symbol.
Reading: 7 cm
